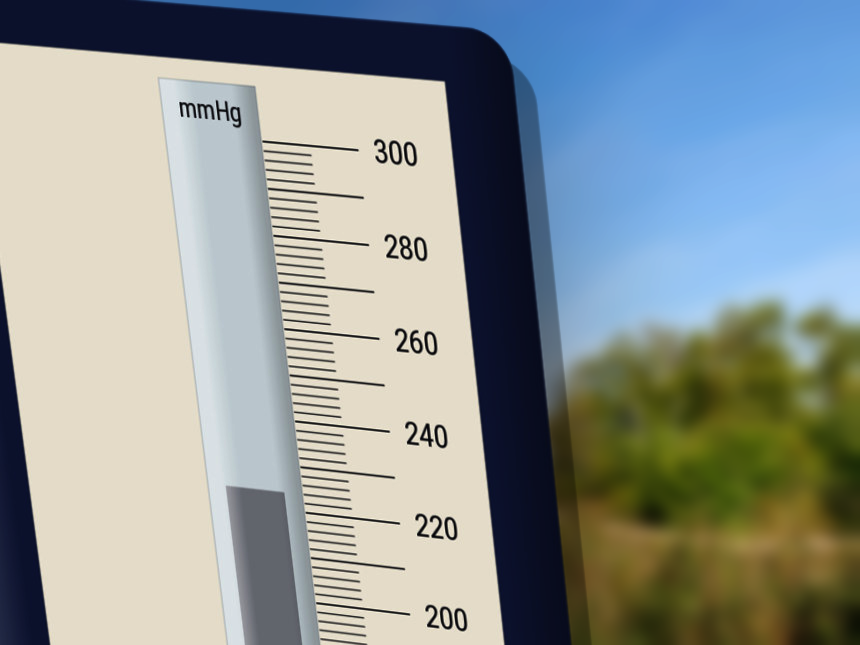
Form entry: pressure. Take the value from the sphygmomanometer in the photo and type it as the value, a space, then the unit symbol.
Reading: 224 mmHg
